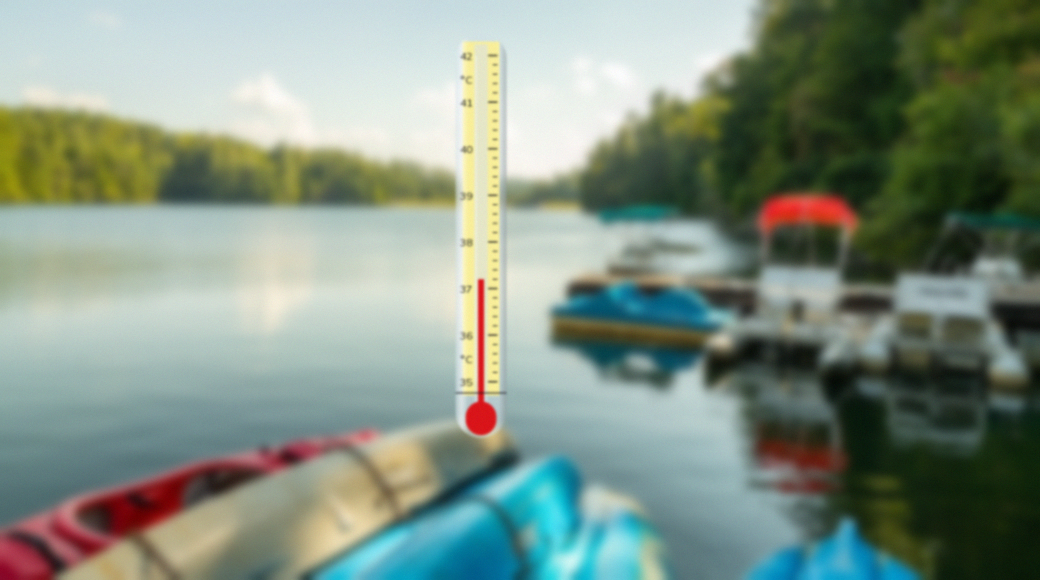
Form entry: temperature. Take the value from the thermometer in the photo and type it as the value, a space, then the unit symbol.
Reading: 37.2 °C
